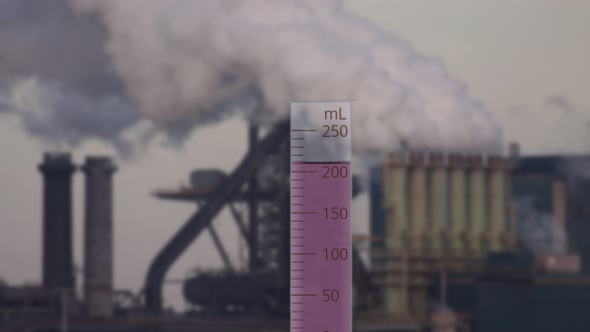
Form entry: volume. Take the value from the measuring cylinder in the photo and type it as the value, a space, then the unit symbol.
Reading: 210 mL
